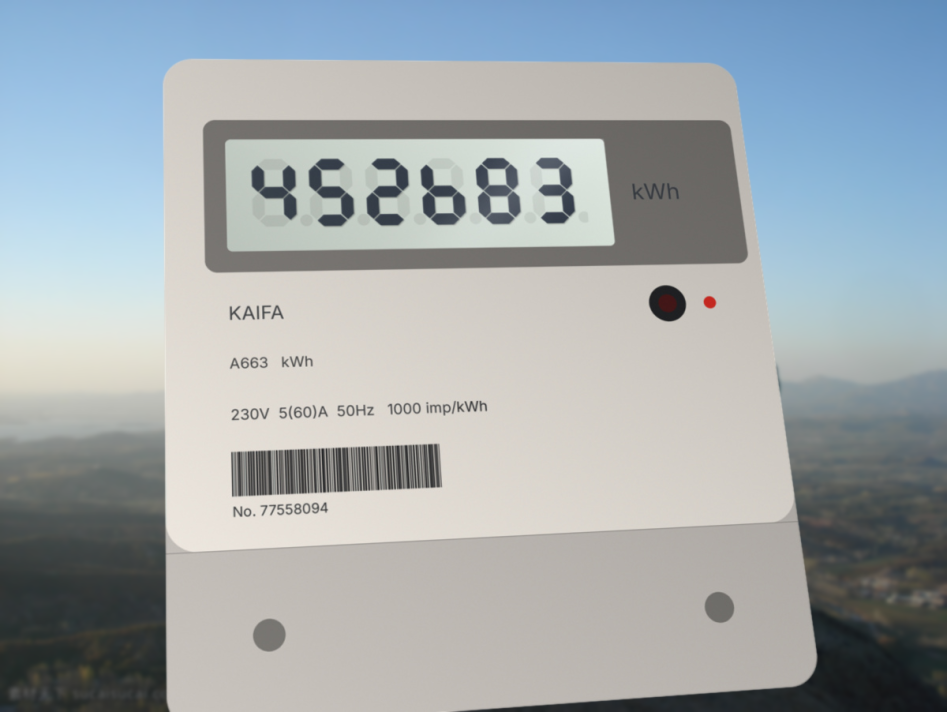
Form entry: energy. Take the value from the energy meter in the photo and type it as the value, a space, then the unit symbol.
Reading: 452683 kWh
